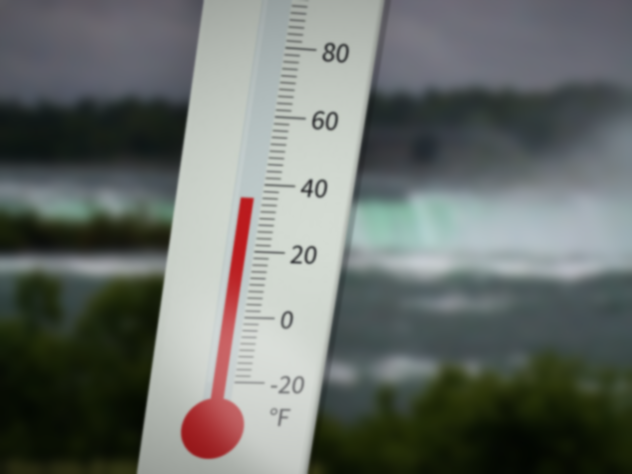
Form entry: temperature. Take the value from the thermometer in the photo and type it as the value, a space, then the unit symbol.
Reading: 36 °F
